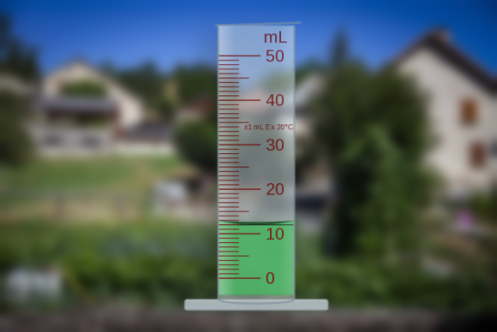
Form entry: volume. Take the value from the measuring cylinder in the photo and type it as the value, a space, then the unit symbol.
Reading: 12 mL
